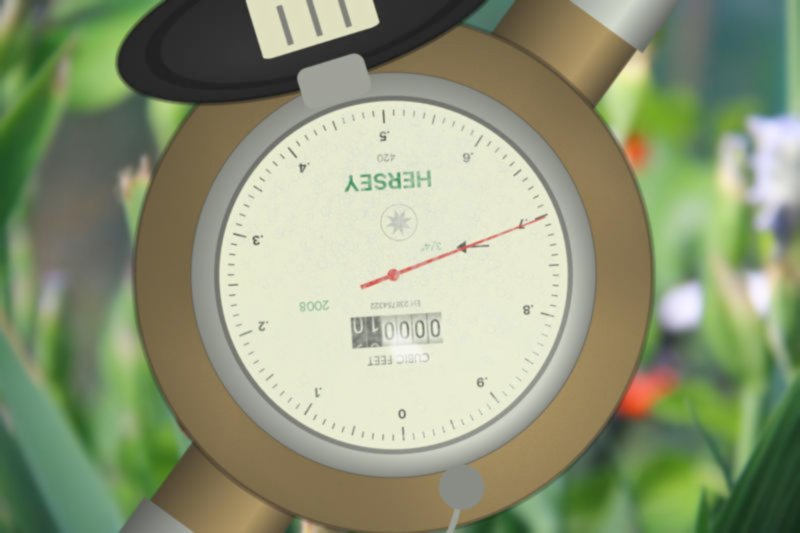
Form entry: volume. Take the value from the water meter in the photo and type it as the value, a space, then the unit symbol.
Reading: 9.70 ft³
